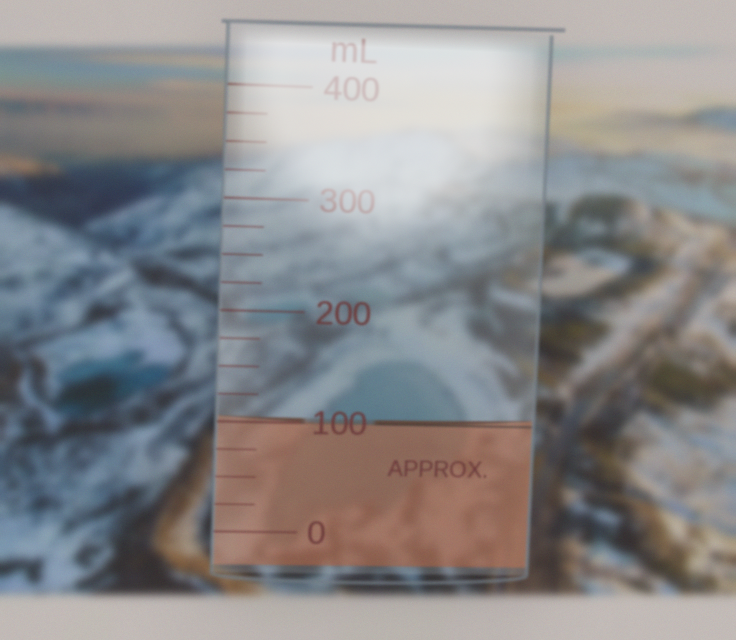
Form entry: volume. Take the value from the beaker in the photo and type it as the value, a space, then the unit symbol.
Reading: 100 mL
